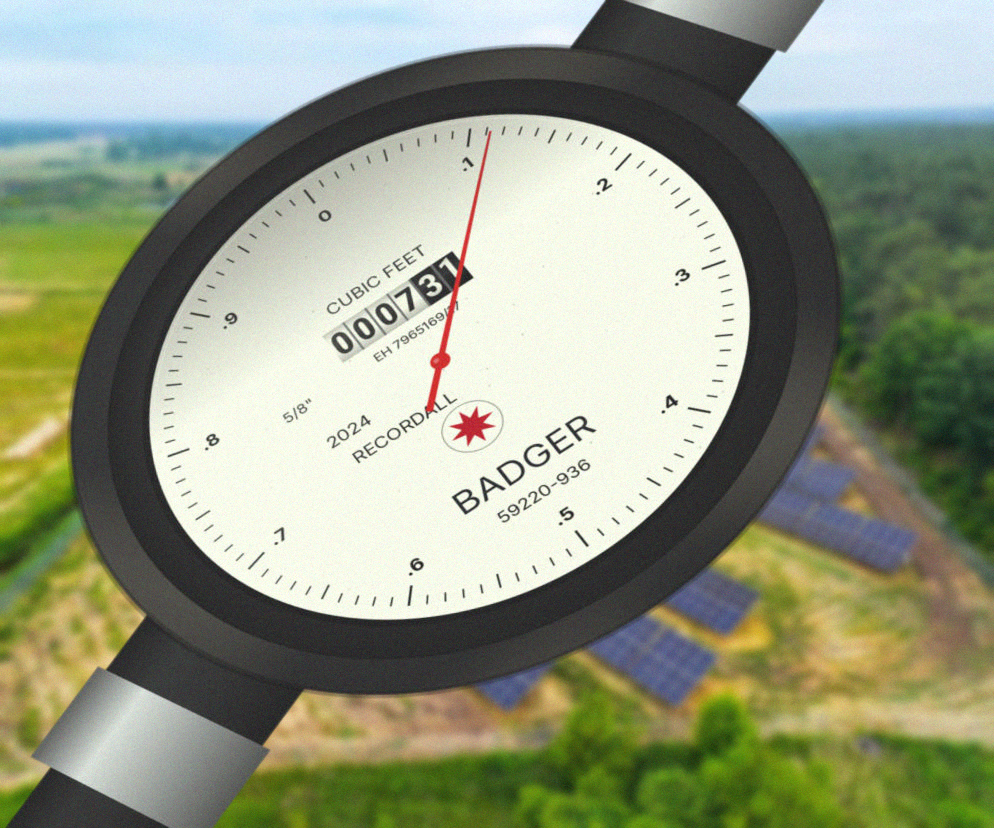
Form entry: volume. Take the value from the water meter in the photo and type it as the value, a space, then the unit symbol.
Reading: 731.11 ft³
